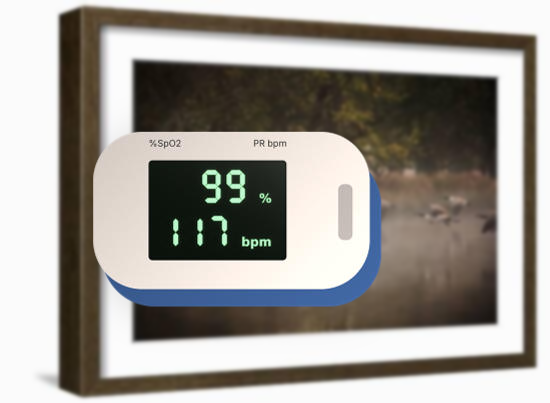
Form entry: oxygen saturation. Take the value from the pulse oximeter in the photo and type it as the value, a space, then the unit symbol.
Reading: 99 %
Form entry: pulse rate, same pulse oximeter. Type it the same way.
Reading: 117 bpm
